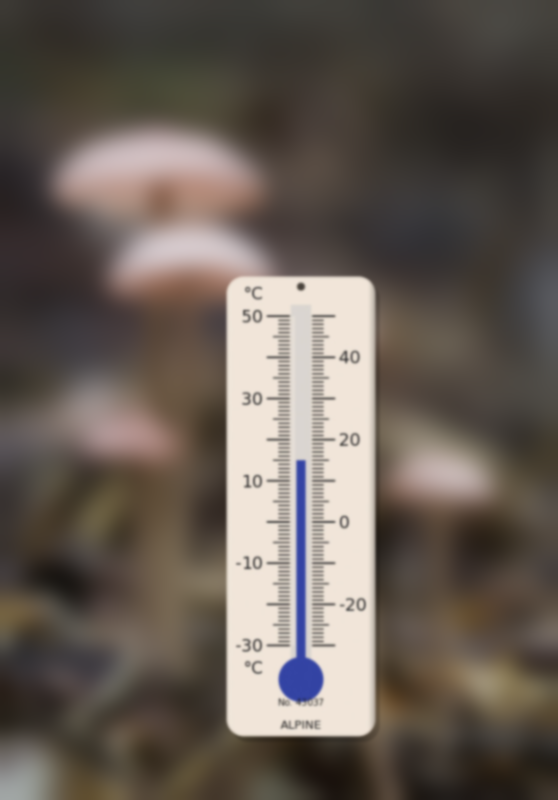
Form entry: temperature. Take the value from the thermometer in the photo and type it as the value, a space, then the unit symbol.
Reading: 15 °C
